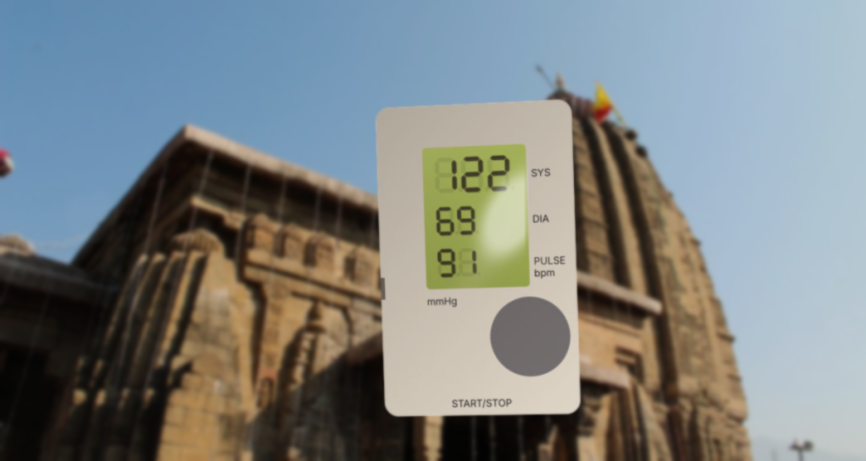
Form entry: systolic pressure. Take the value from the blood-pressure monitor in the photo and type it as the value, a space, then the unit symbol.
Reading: 122 mmHg
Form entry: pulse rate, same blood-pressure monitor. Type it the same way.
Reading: 91 bpm
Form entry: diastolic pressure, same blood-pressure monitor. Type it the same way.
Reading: 69 mmHg
